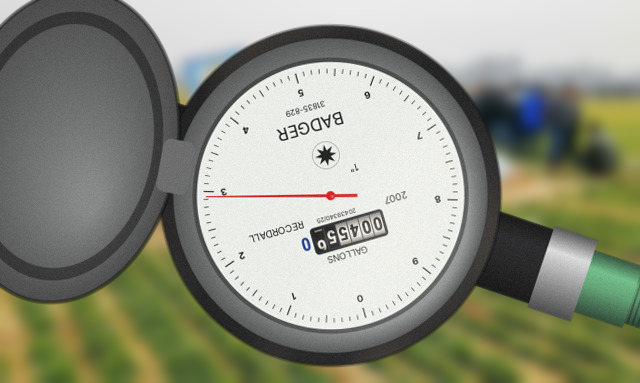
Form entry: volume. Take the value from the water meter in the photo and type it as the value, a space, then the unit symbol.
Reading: 45562.9 gal
